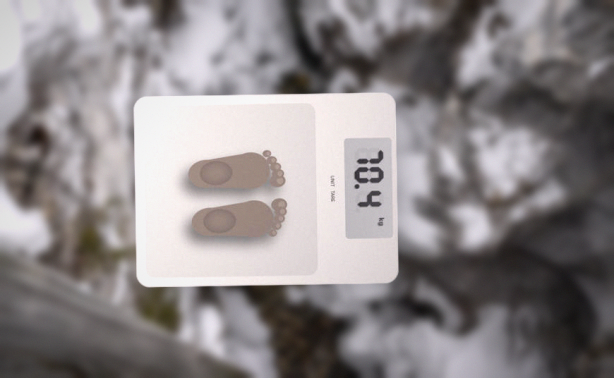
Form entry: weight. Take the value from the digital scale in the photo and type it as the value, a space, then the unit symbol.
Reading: 70.4 kg
